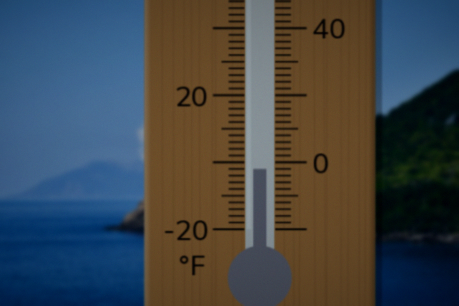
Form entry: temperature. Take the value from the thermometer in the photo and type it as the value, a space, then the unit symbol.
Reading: -2 °F
